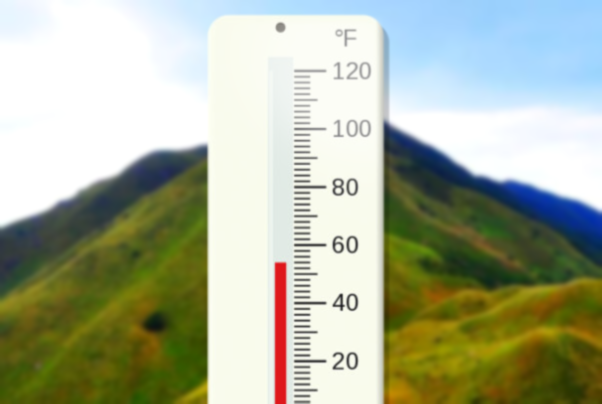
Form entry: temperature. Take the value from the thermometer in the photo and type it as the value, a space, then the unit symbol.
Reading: 54 °F
